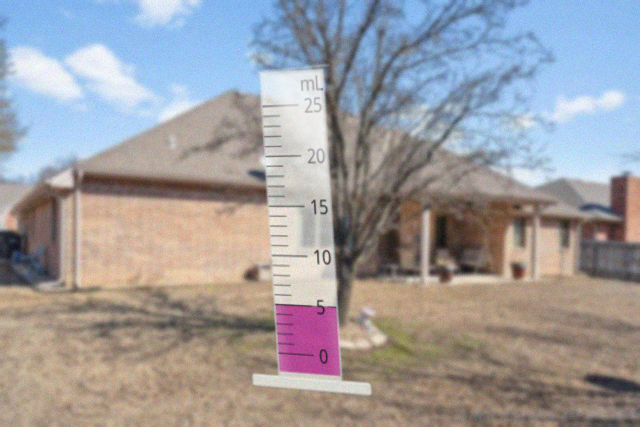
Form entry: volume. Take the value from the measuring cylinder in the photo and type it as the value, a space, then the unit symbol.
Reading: 5 mL
